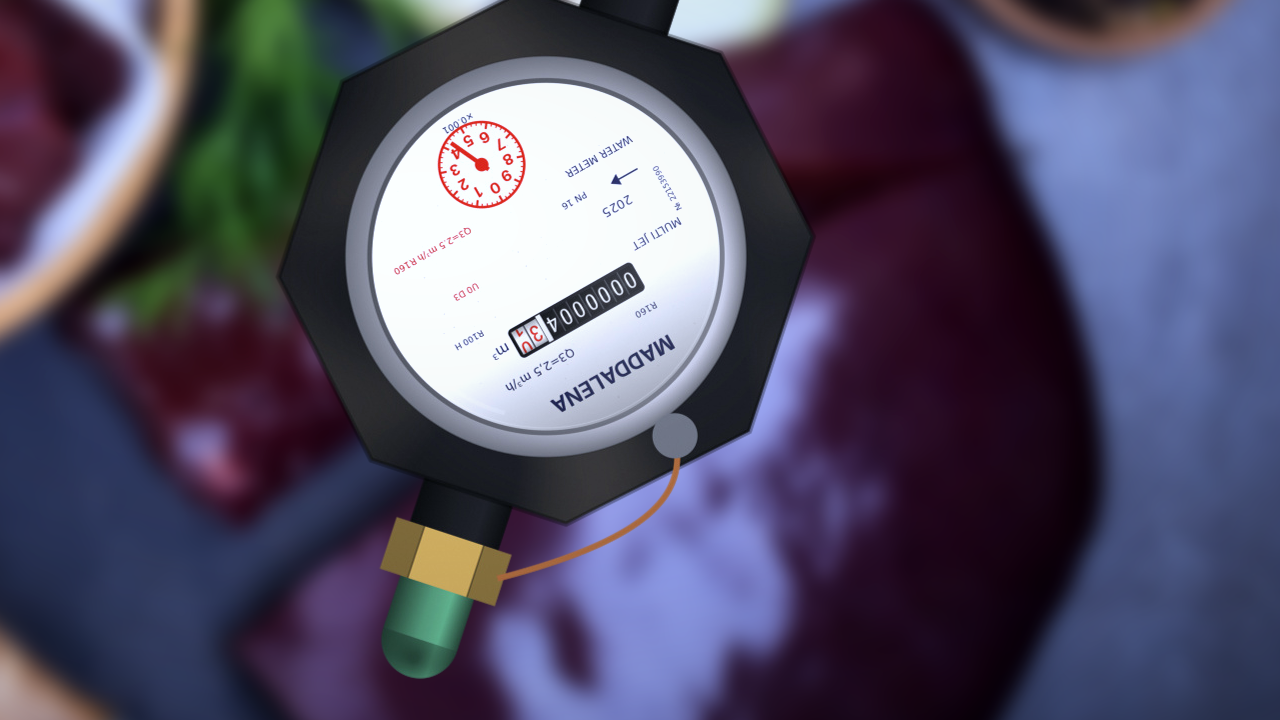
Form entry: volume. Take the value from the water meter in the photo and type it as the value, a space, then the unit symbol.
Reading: 4.304 m³
